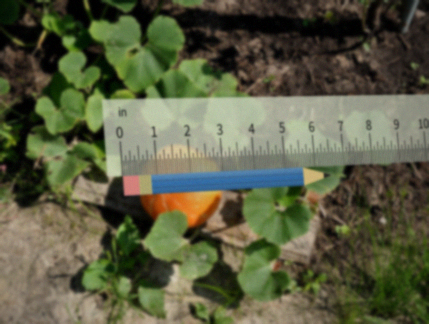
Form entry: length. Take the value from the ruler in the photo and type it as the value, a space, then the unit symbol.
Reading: 6.5 in
